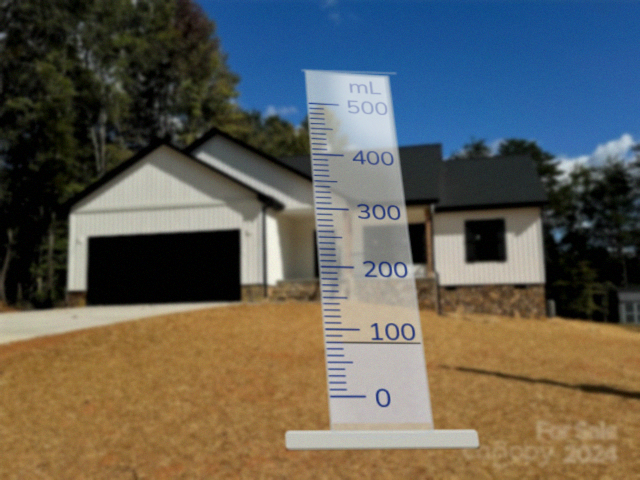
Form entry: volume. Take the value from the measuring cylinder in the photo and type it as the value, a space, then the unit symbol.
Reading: 80 mL
